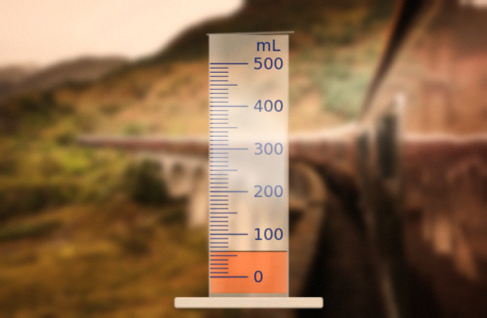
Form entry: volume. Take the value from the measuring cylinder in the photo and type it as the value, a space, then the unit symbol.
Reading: 60 mL
